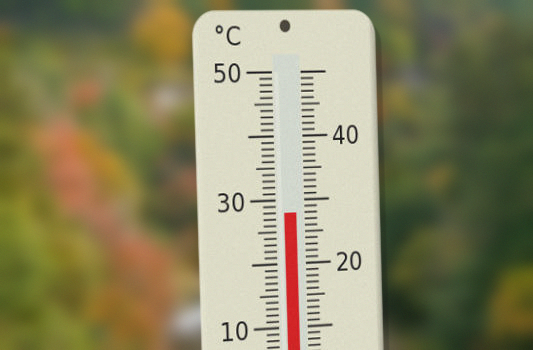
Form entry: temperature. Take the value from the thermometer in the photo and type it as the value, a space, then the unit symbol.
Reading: 28 °C
